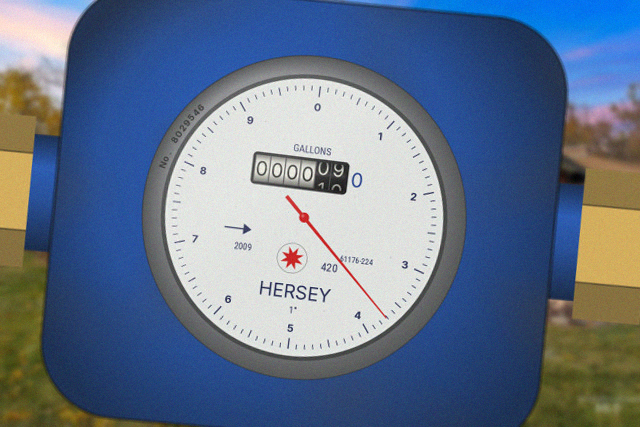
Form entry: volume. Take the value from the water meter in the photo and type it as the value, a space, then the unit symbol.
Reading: 93.7 gal
